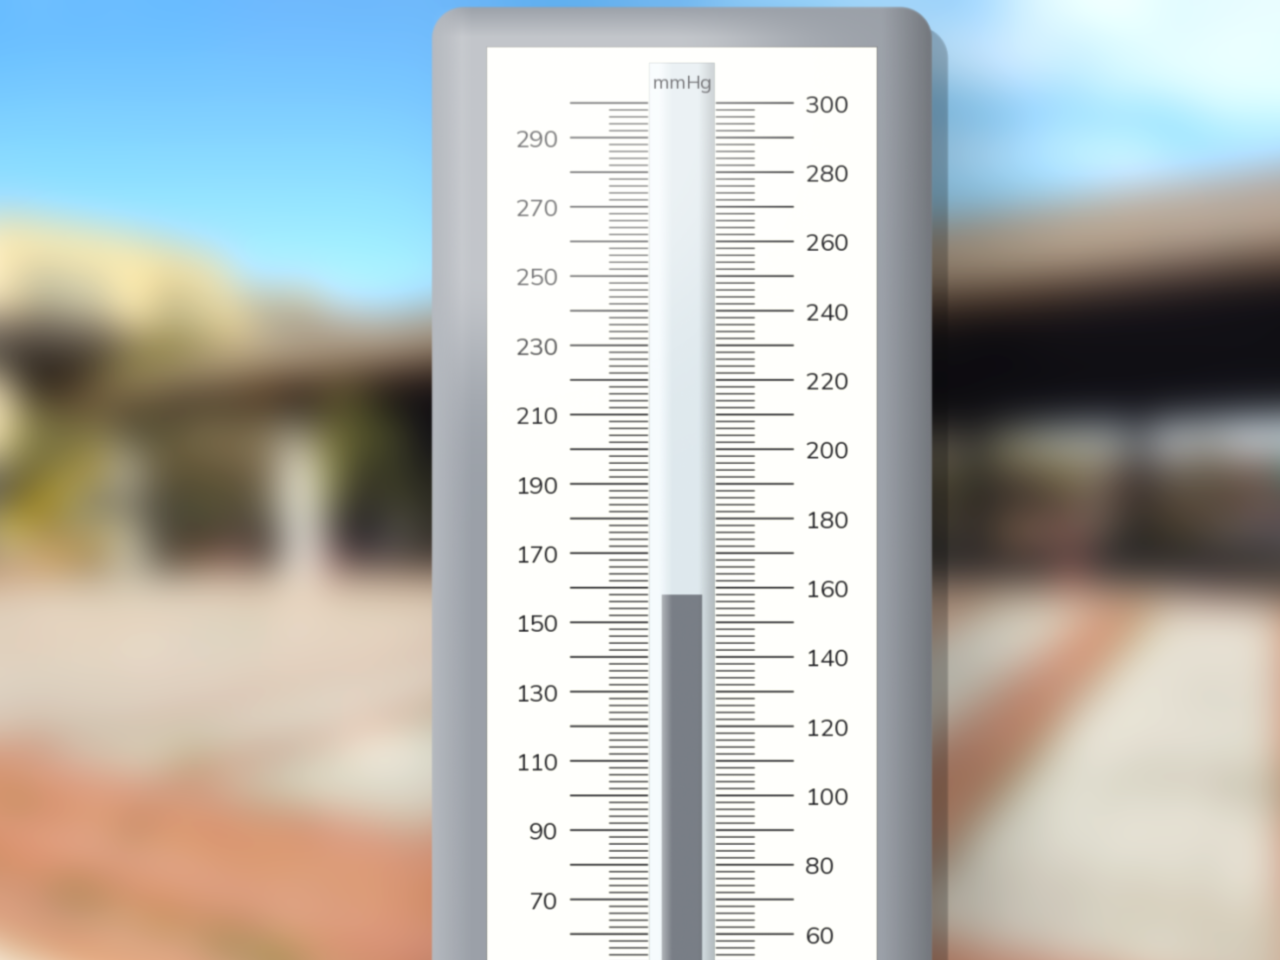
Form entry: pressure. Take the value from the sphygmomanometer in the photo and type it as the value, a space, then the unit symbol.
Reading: 158 mmHg
